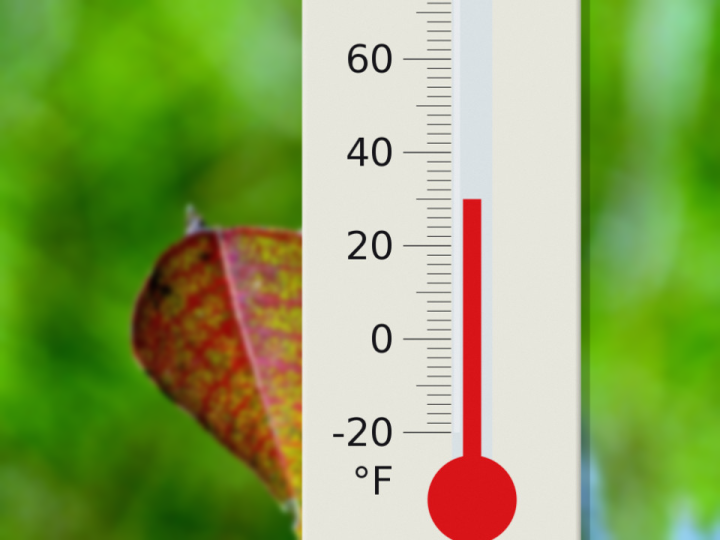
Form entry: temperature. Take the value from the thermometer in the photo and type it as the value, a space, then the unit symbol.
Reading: 30 °F
